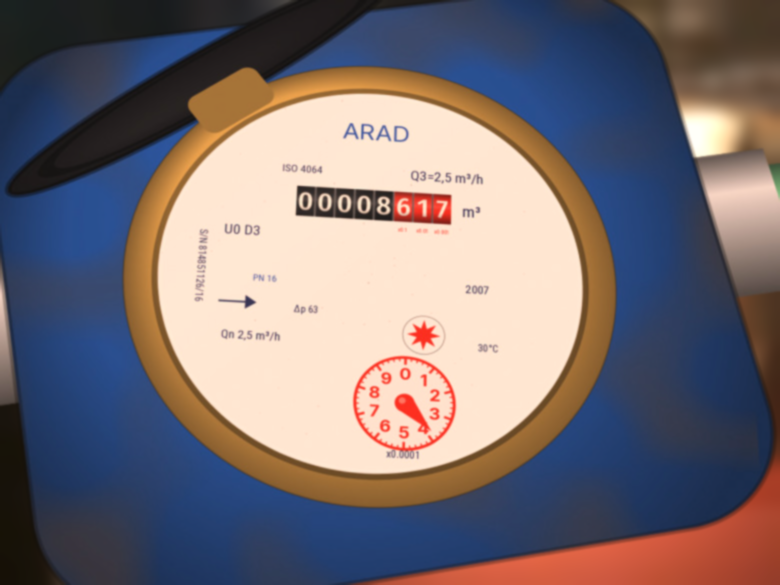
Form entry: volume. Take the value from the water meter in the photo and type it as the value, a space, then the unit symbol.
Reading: 8.6173 m³
